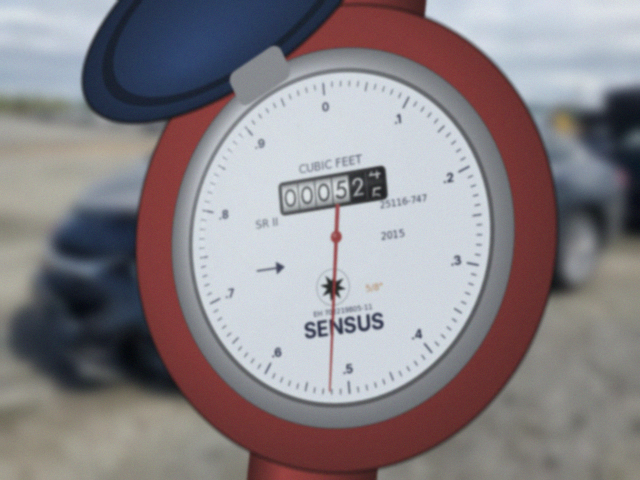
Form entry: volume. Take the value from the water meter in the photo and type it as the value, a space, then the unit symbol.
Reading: 524.52 ft³
